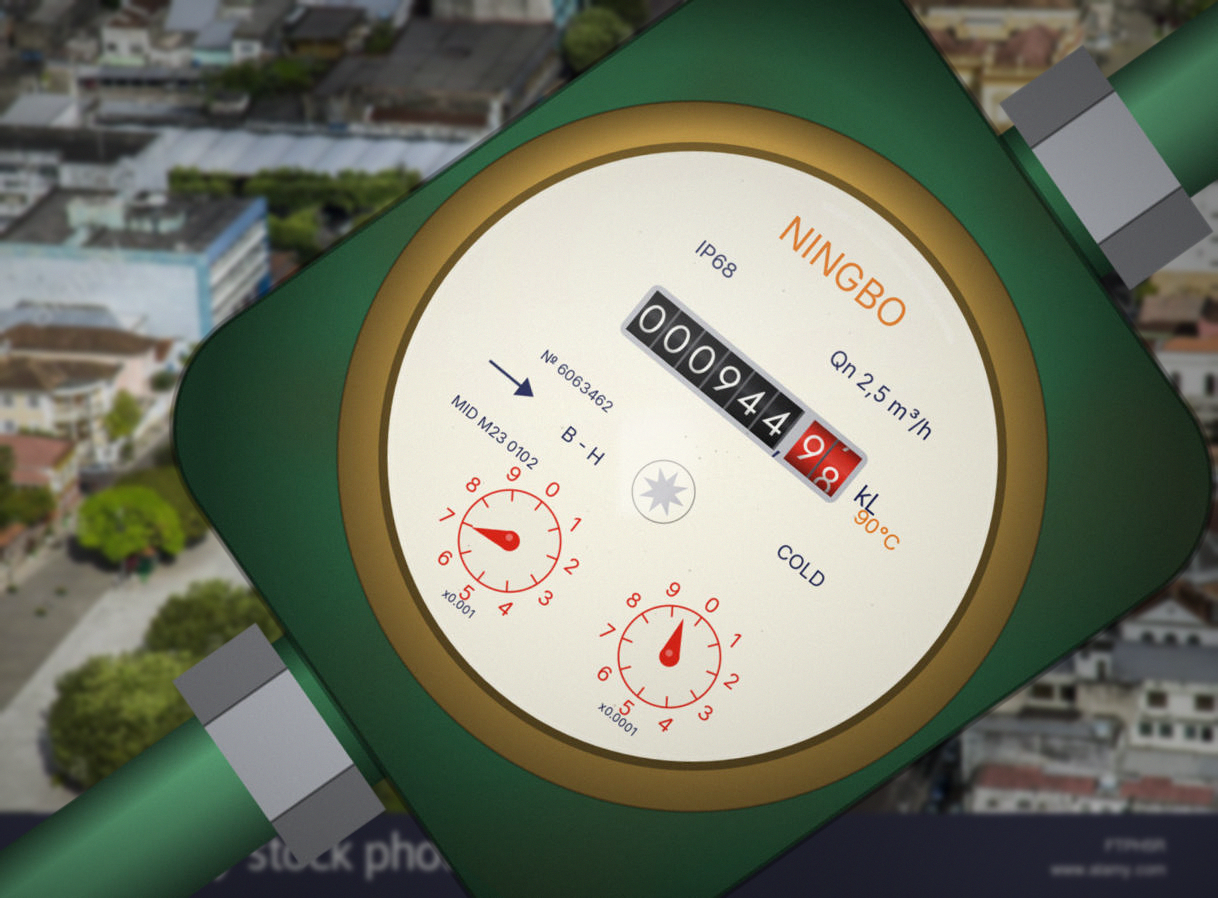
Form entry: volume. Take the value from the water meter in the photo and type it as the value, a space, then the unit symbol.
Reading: 944.9769 kL
